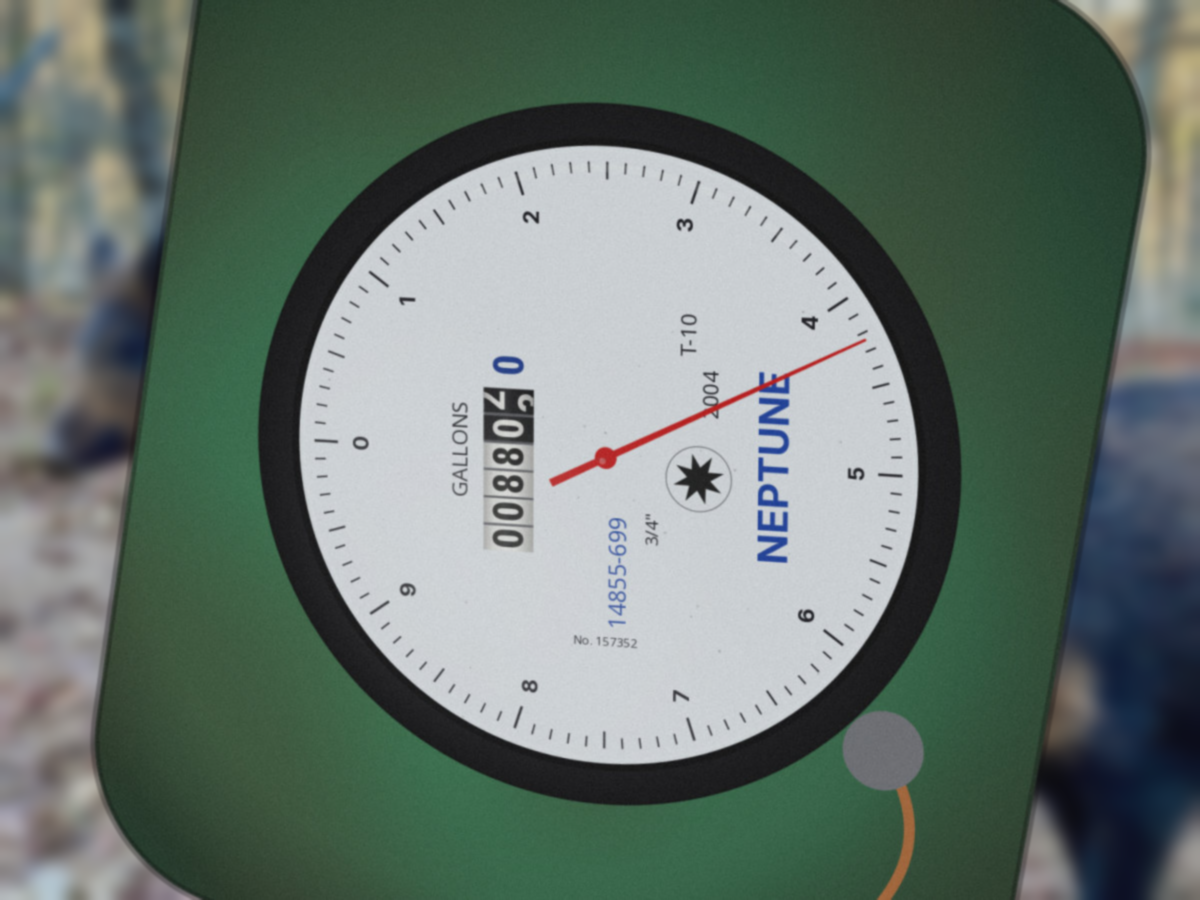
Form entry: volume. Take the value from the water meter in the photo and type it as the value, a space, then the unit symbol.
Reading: 88024.2 gal
